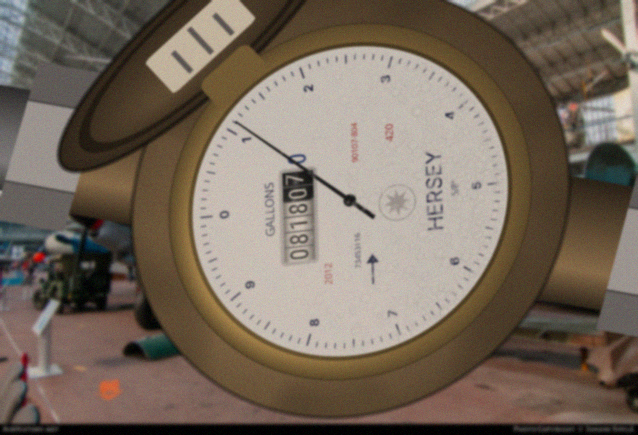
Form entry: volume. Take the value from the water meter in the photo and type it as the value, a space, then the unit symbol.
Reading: 818071.1 gal
